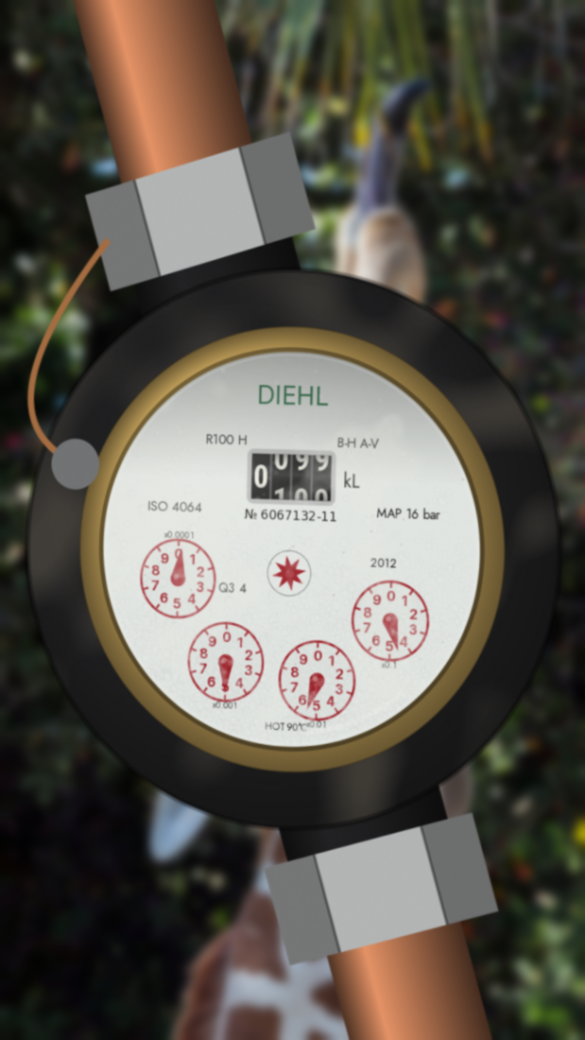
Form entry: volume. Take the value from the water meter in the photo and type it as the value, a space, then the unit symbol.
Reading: 99.4550 kL
